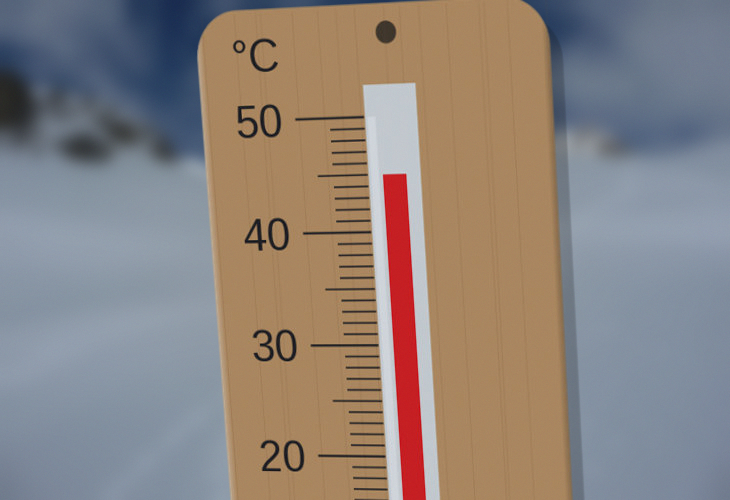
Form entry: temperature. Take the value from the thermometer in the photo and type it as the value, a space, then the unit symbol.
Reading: 45 °C
